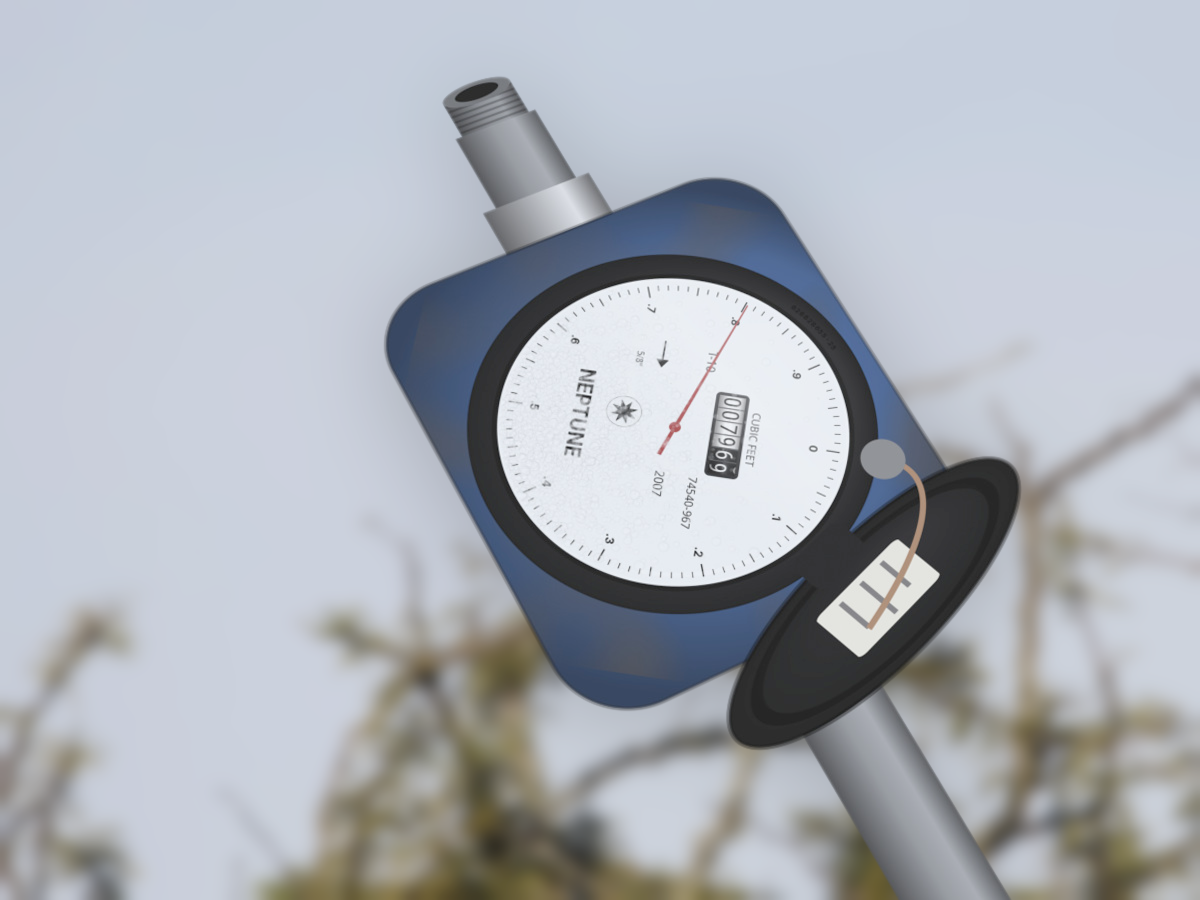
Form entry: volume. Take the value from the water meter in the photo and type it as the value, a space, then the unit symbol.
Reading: 7968.80 ft³
